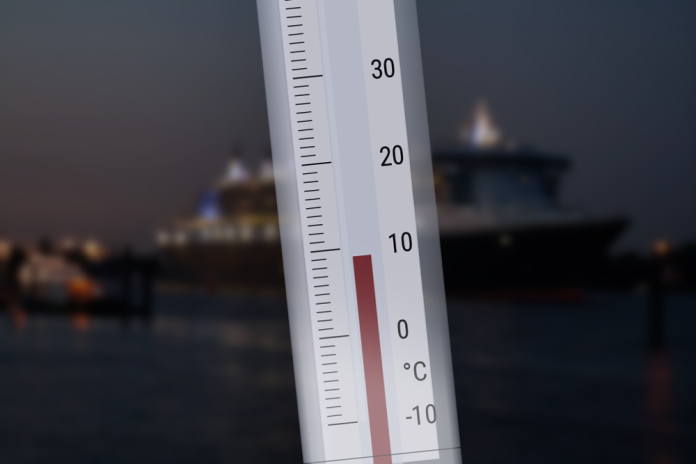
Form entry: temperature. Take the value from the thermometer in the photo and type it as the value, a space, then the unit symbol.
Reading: 9 °C
